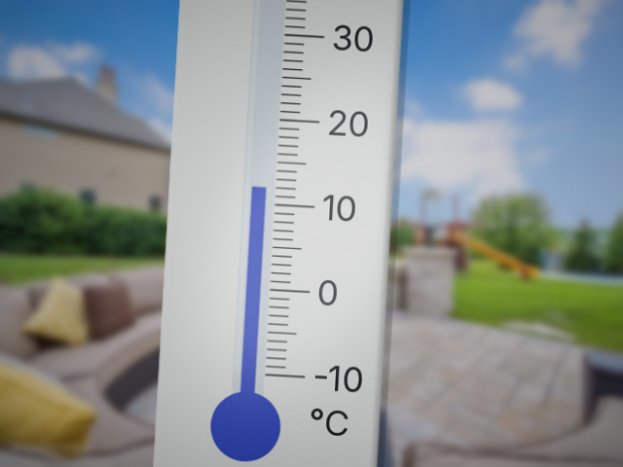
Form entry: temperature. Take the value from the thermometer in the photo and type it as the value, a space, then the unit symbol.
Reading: 12 °C
